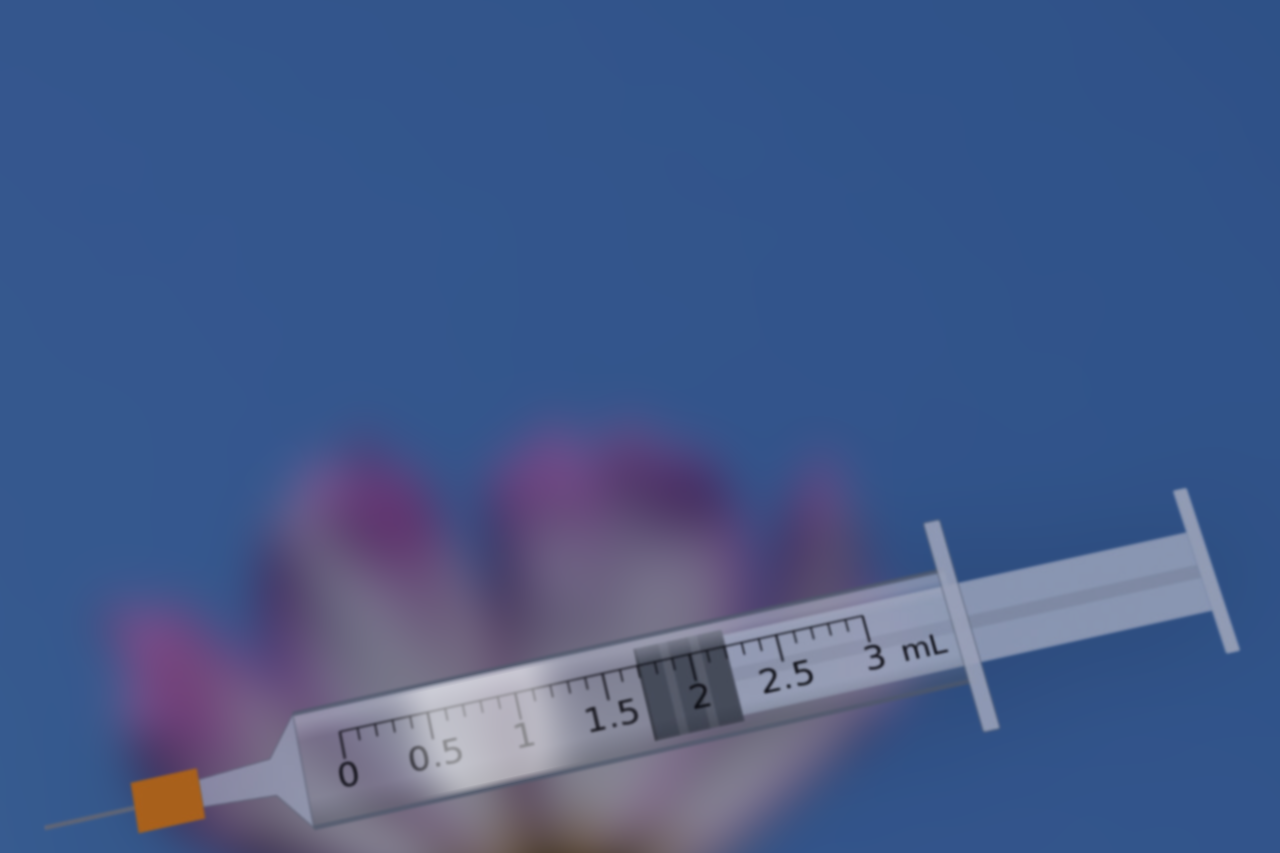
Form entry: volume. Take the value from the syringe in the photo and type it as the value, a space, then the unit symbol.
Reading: 1.7 mL
